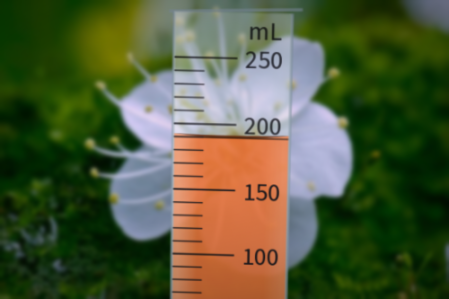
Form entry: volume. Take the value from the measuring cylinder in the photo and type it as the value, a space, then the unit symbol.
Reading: 190 mL
